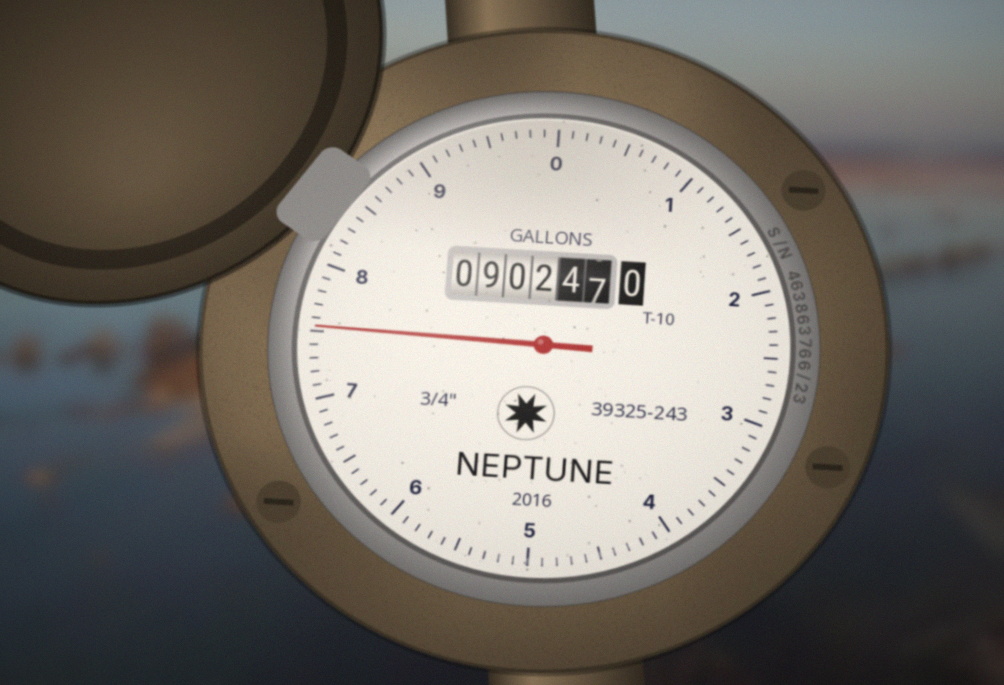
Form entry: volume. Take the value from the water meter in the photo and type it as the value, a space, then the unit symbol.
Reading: 902467.5 gal
